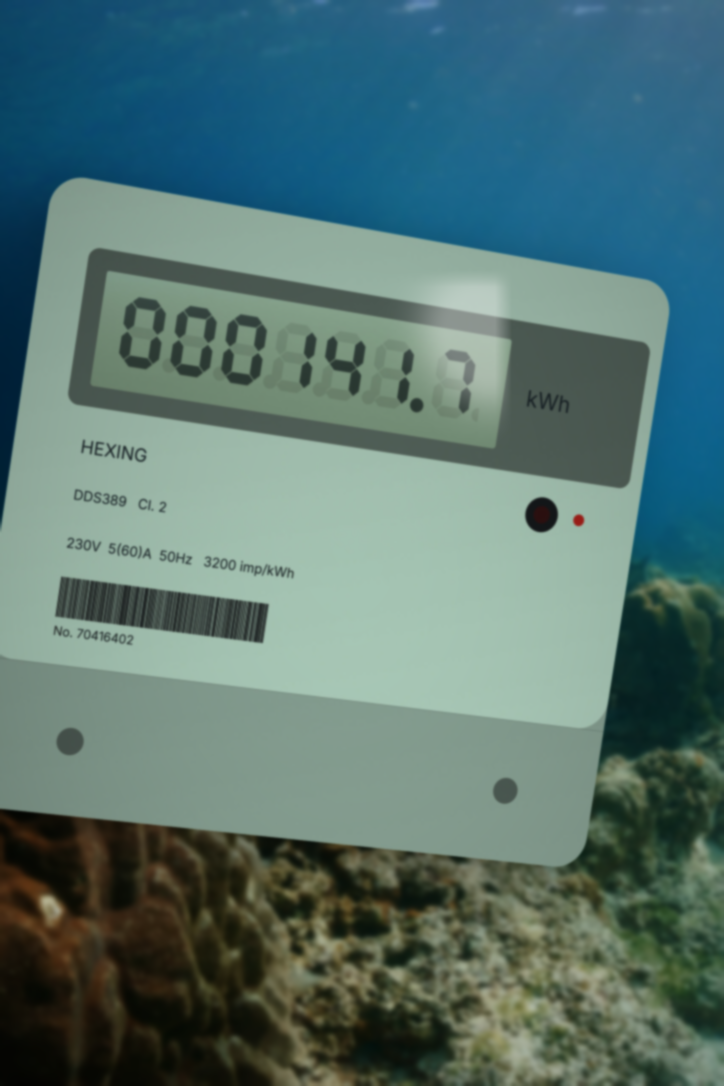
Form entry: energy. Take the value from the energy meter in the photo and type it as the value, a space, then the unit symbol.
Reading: 141.7 kWh
